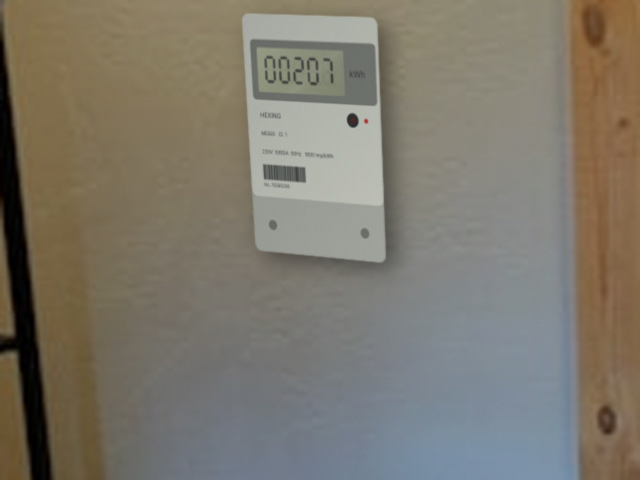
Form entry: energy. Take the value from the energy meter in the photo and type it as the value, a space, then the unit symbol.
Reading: 207 kWh
